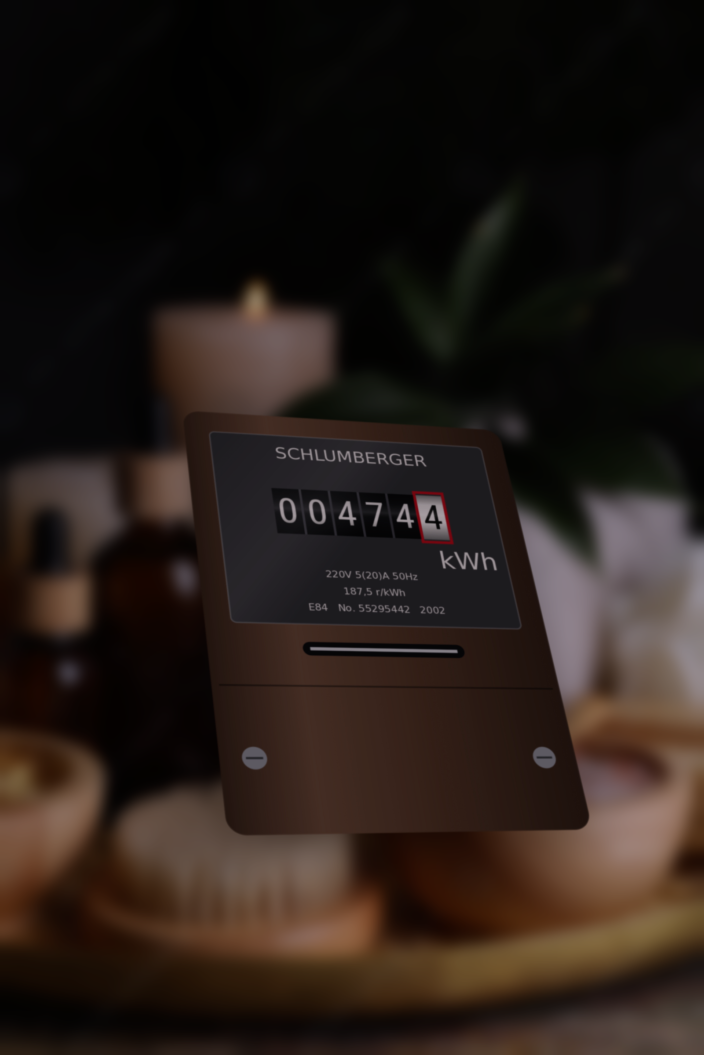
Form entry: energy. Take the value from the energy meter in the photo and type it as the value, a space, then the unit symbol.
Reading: 474.4 kWh
